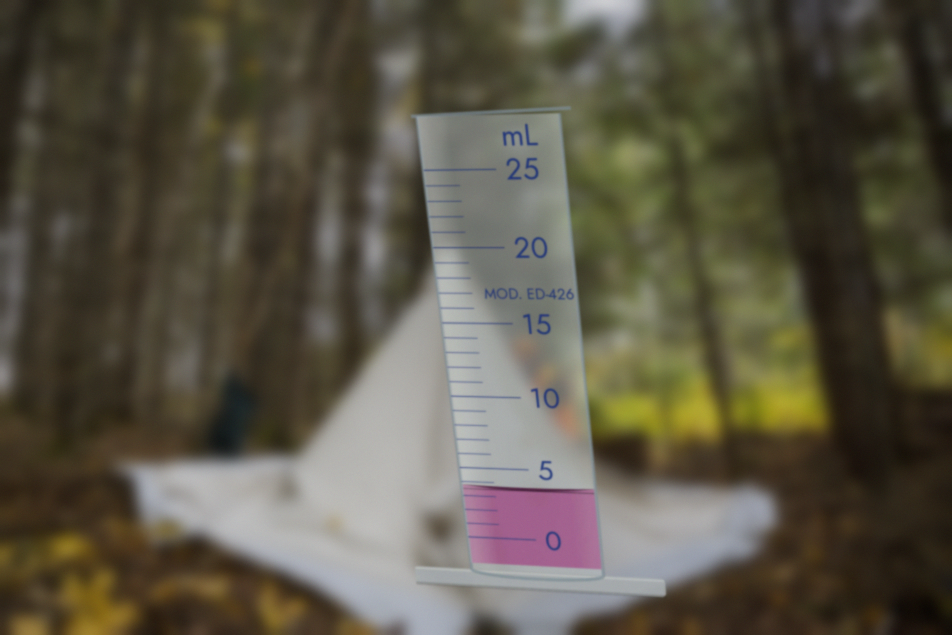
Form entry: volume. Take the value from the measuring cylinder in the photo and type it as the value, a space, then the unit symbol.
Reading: 3.5 mL
